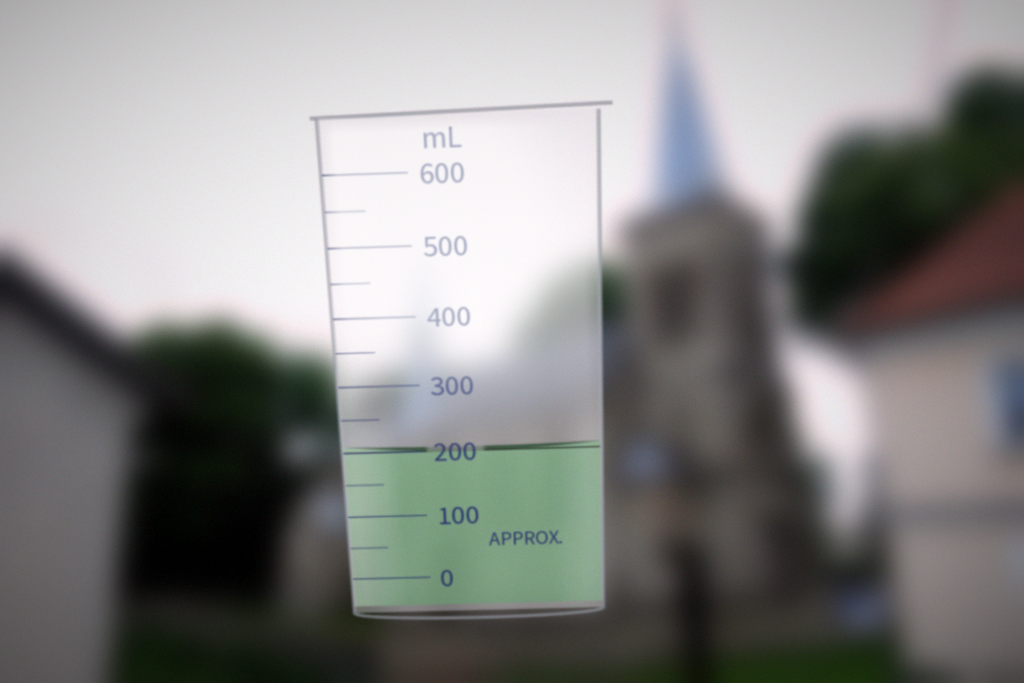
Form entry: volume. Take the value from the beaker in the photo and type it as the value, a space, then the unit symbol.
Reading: 200 mL
